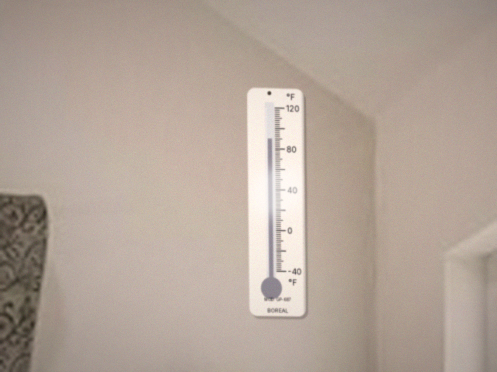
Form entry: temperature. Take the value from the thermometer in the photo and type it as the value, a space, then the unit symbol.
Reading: 90 °F
